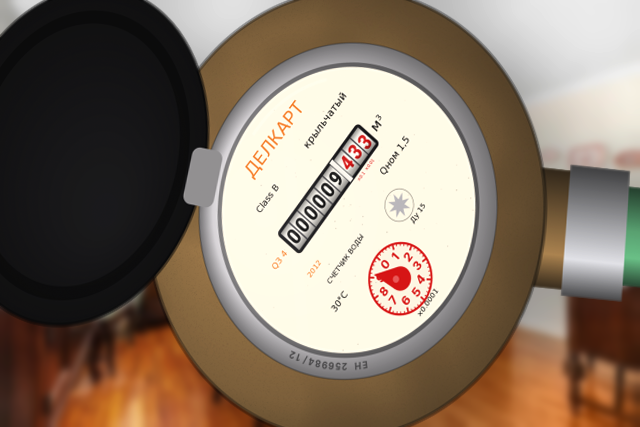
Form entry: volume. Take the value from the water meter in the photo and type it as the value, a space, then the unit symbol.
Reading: 9.4329 m³
